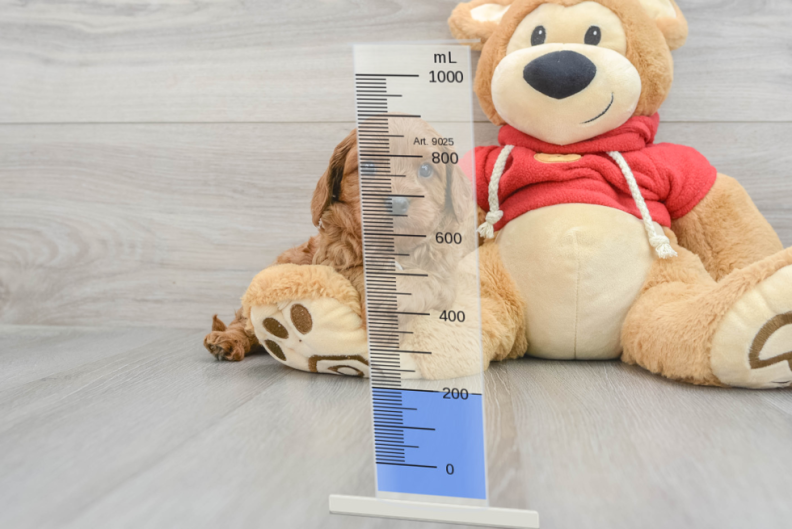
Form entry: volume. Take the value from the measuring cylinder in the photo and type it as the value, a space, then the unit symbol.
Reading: 200 mL
